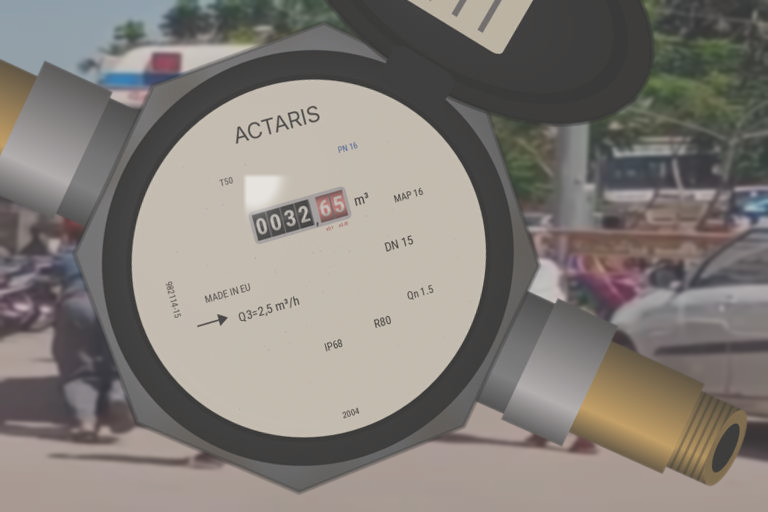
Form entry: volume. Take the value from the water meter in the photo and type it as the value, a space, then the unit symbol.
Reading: 32.65 m³
